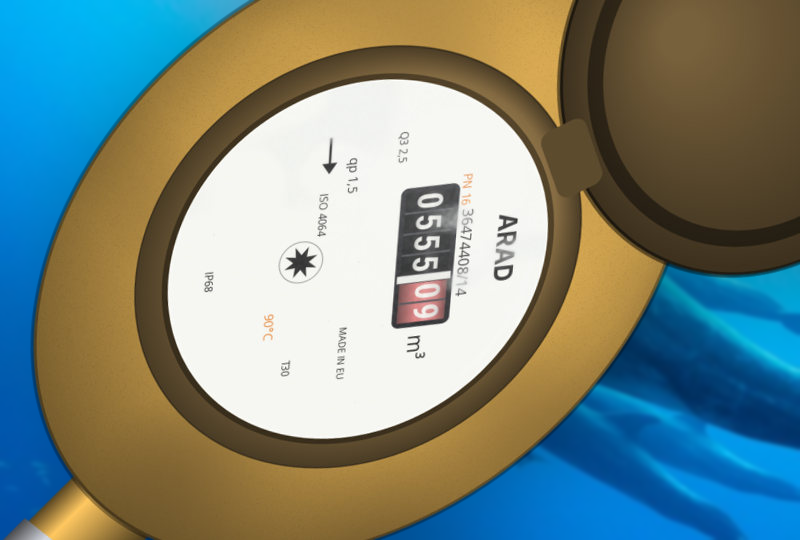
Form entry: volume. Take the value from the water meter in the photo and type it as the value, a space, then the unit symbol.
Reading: 555.09 m³
